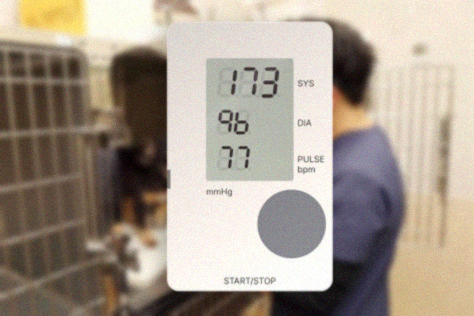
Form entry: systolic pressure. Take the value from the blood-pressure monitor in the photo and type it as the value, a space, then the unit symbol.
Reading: 173 mmHg
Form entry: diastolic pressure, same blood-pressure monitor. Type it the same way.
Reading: 96 mmHg
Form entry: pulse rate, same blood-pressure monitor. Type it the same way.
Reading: 77 bpm
